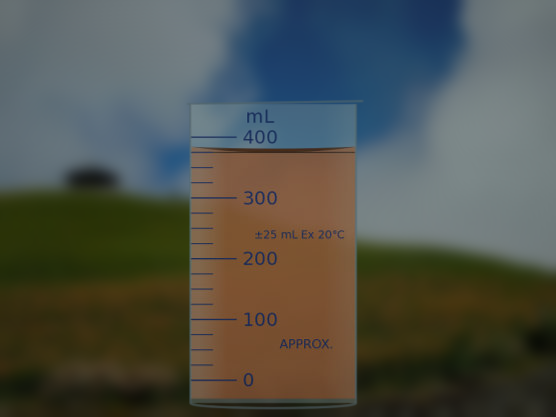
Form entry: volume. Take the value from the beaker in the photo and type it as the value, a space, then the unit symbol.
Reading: 375 mL
